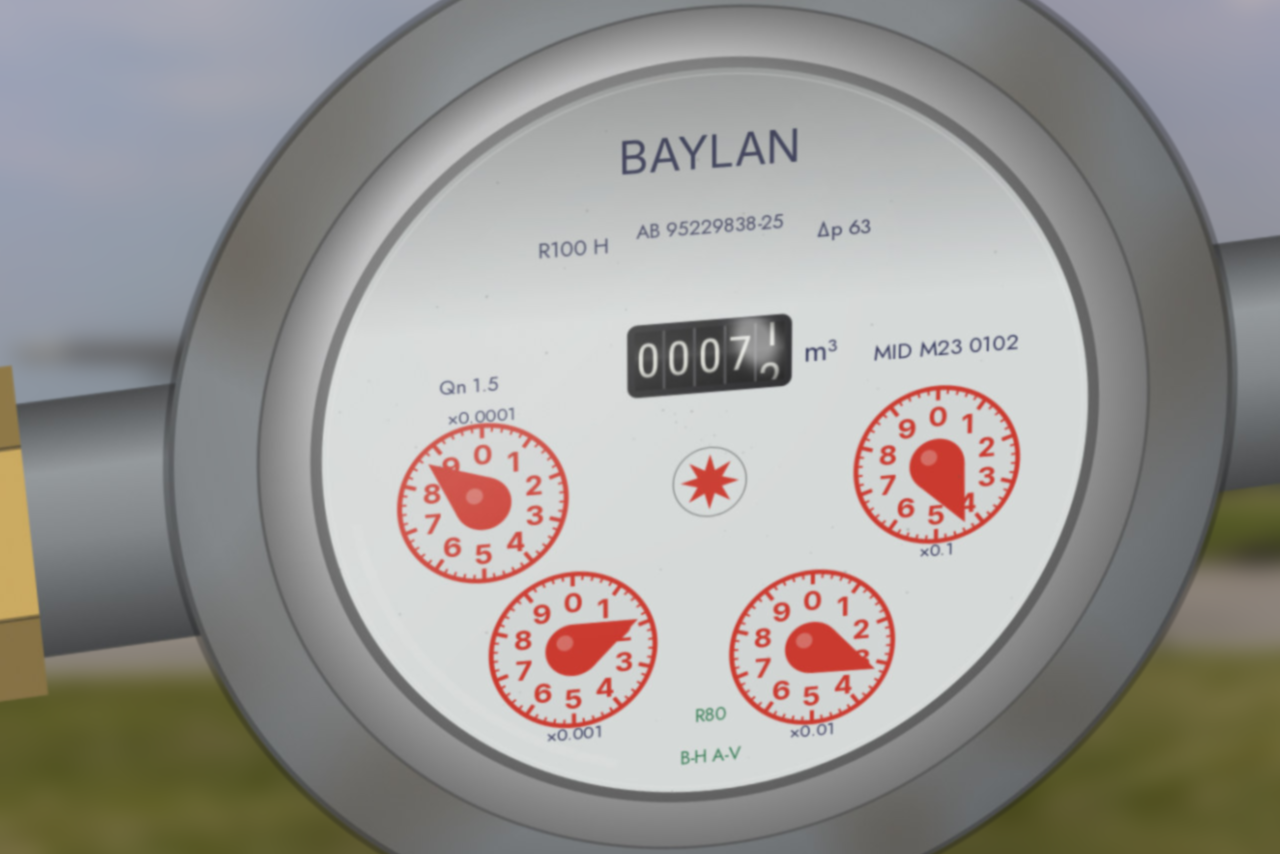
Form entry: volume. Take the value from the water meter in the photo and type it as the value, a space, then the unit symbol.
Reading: 71.4318 m³
